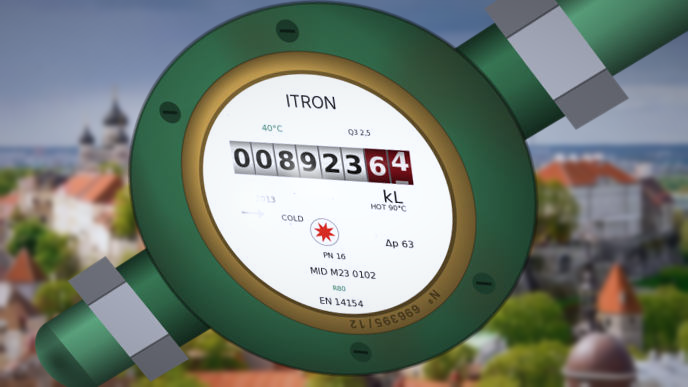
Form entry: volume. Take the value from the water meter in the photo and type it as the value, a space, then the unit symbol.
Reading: 8923.64 kL
